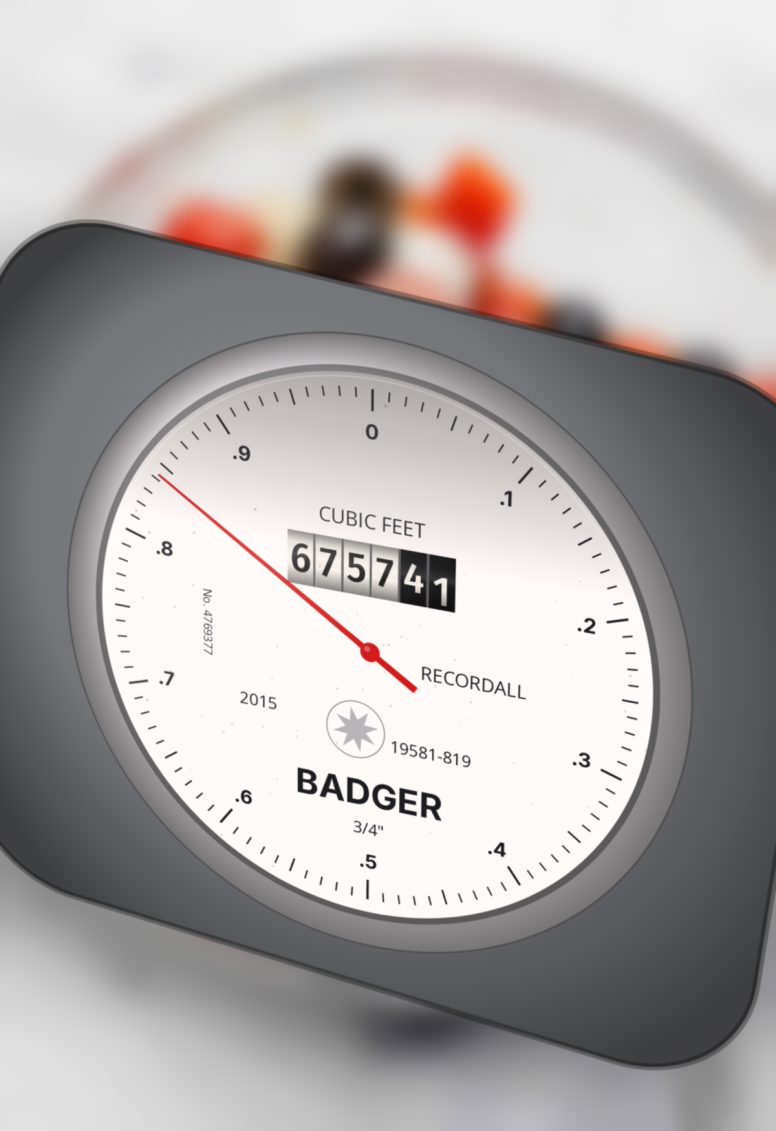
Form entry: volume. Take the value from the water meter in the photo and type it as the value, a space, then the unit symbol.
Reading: 675740.84 ft³
